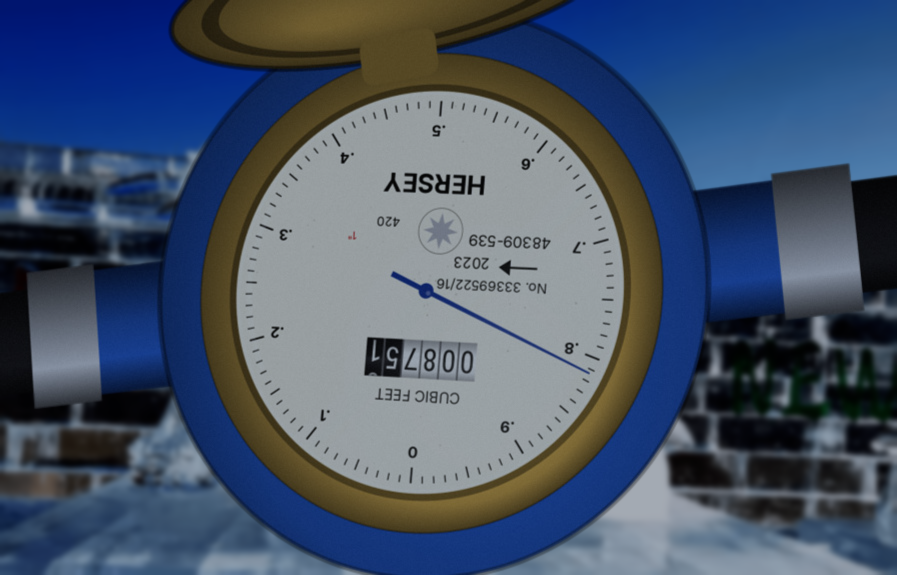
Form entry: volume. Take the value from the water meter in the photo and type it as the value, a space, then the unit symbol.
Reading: 8750.81 ft³
